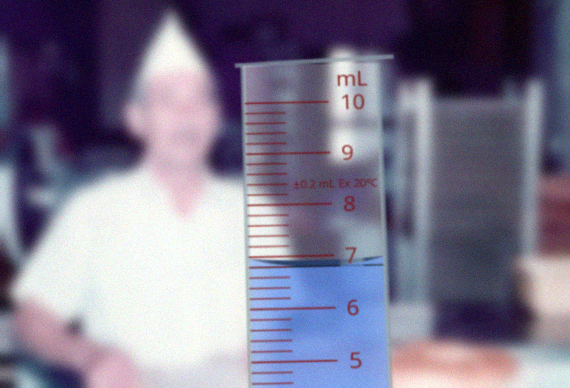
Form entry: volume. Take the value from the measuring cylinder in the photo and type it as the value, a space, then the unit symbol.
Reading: 6.8 mL
